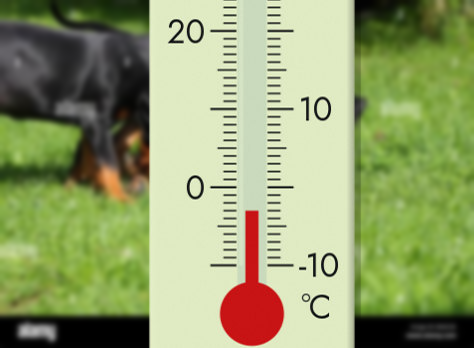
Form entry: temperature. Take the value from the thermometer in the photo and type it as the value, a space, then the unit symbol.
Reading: -3 °C
